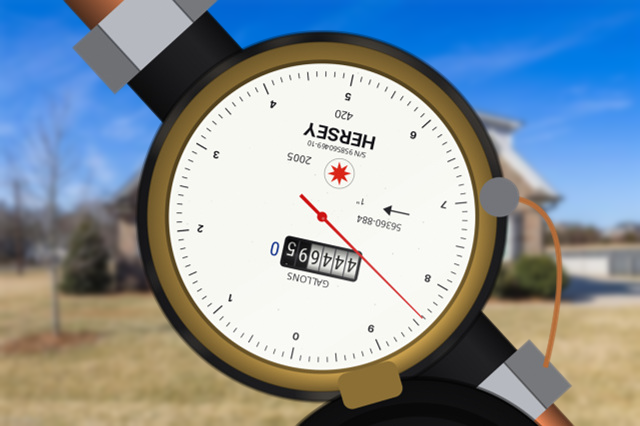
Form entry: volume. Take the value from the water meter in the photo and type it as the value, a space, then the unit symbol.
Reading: 4446948.4 gal
